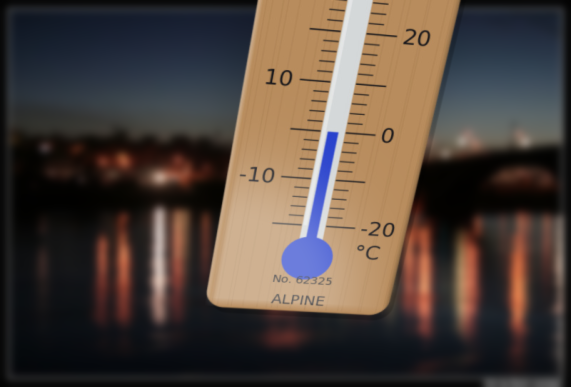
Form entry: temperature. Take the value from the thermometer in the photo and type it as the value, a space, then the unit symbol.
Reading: 0 °C
